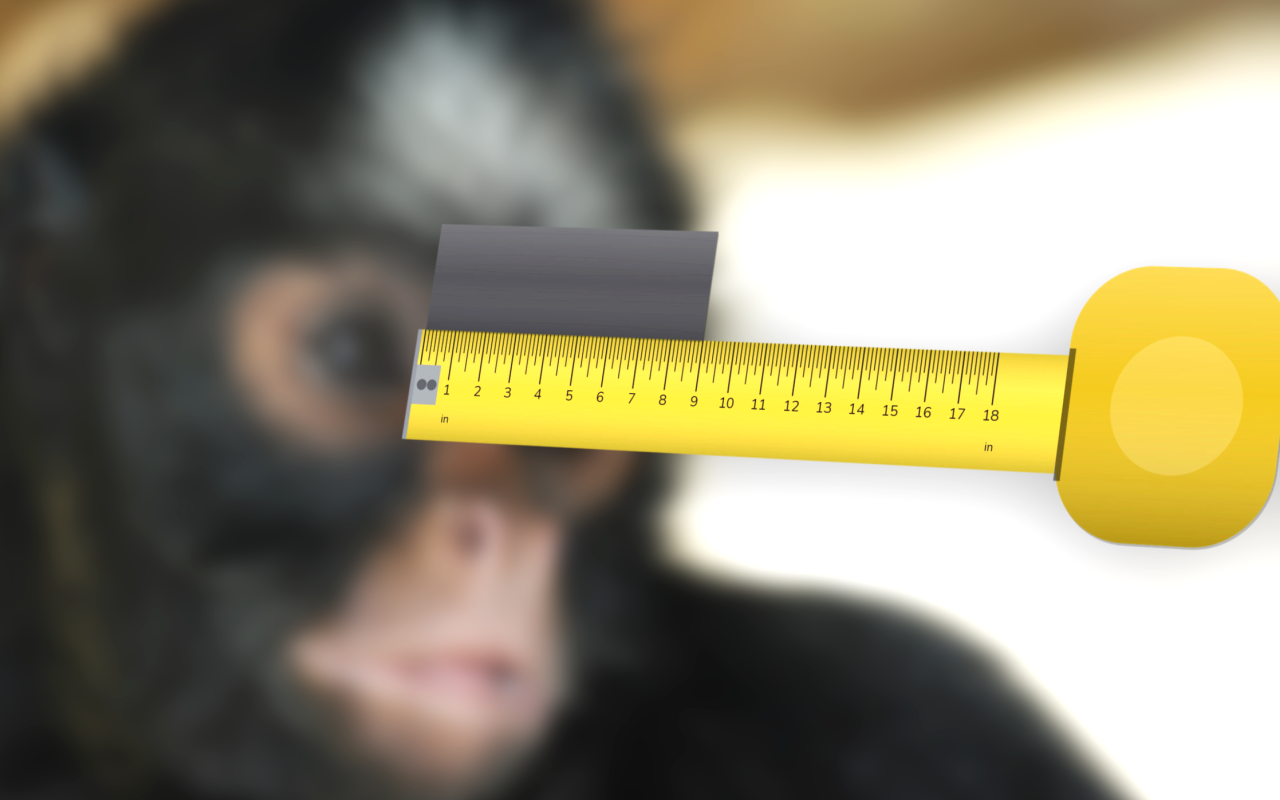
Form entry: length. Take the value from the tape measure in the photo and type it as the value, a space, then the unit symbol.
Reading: 9 in
